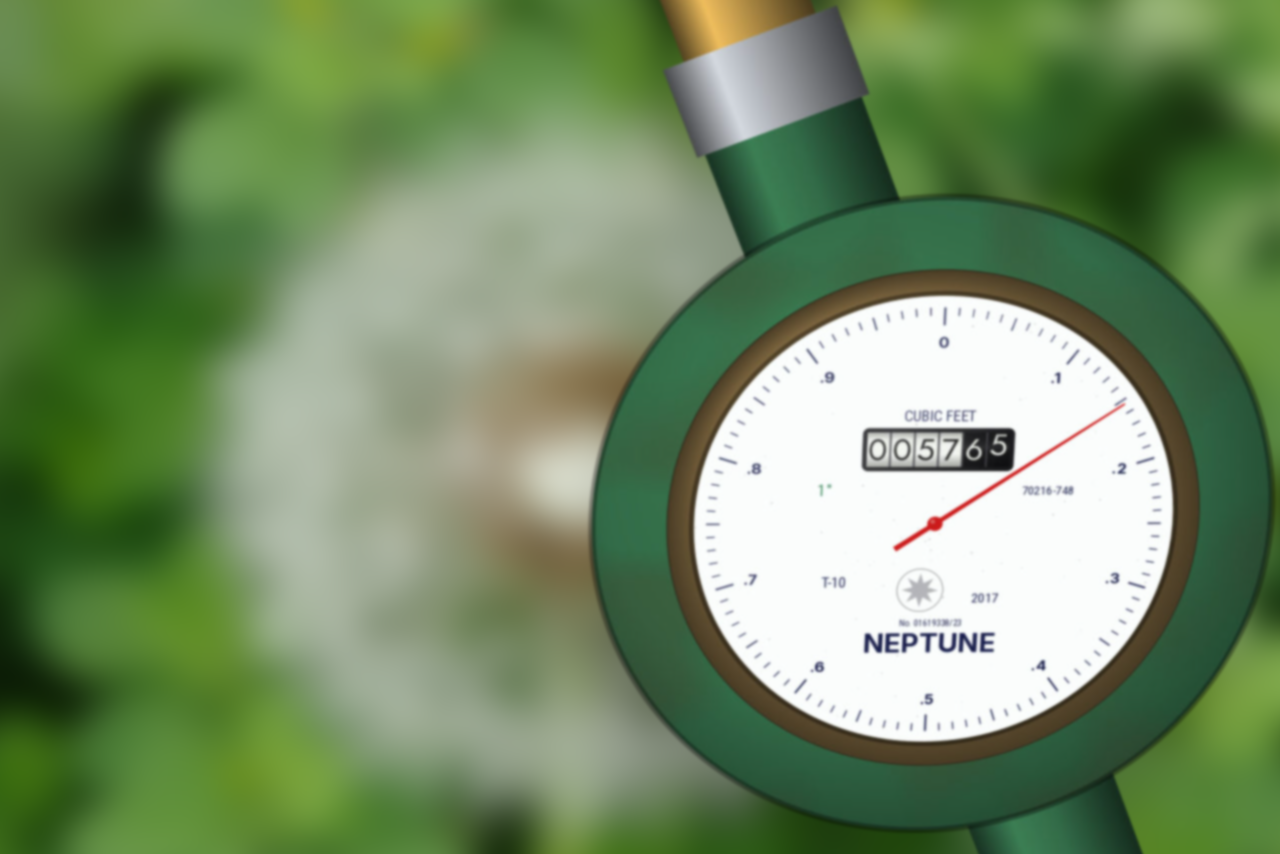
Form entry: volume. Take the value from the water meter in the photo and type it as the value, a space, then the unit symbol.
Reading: 5765.15 ft³
